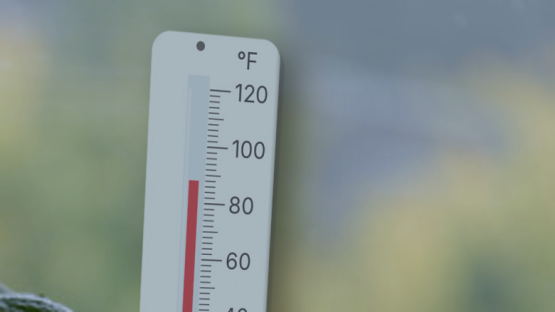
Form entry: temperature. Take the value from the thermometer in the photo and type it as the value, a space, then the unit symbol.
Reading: 88 °F
